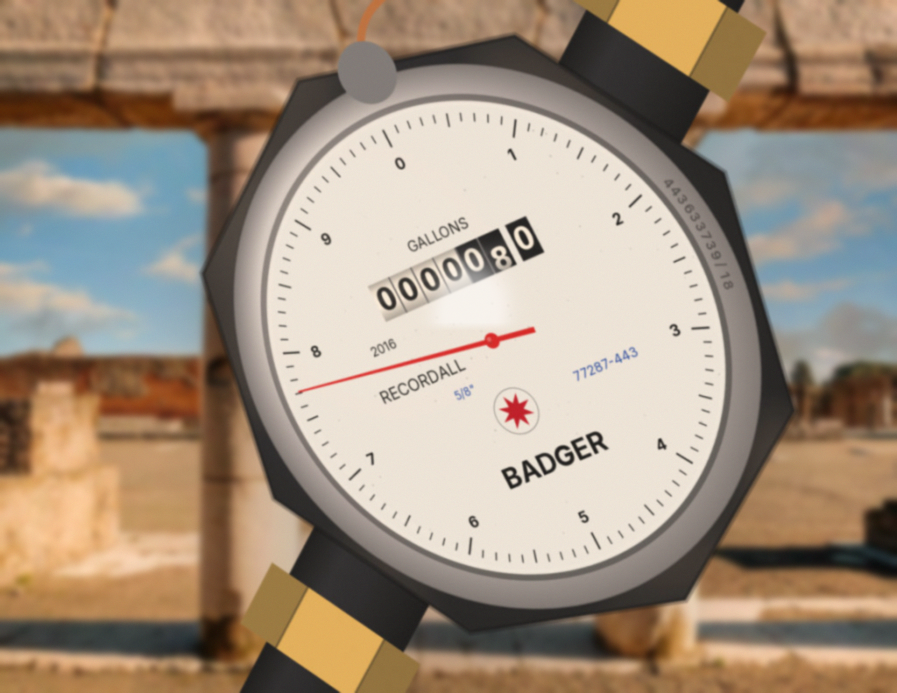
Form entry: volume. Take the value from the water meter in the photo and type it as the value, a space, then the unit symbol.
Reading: 77.7 gal
